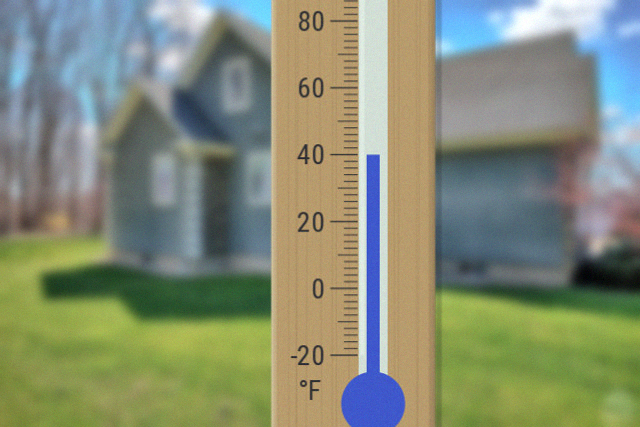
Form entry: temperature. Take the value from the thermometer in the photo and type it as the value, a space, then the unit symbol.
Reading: 40 °F
